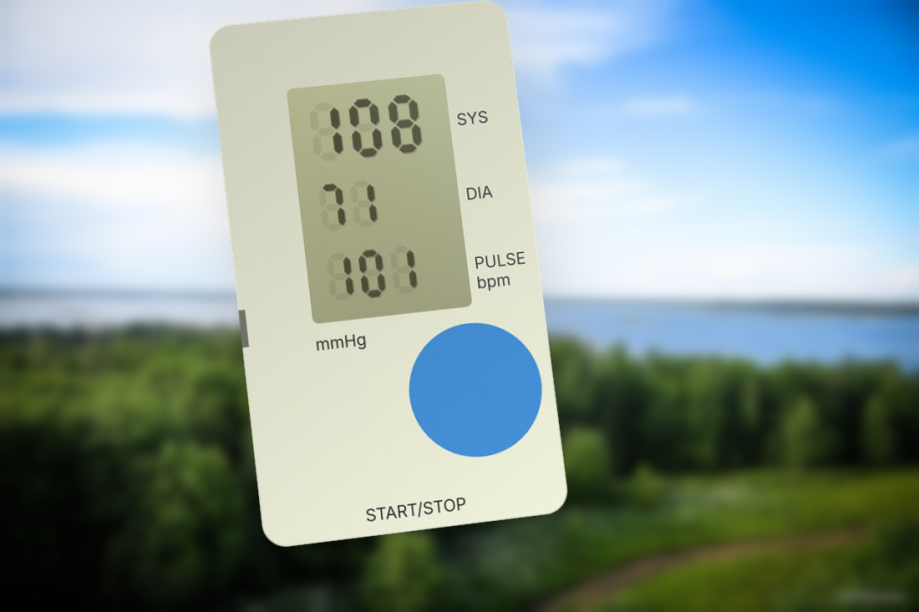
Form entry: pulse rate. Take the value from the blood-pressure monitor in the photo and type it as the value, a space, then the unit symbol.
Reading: 101 bpm
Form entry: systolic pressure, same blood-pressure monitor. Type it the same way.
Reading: 108 mmHg
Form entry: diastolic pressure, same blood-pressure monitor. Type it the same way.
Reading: 71 mmHg
